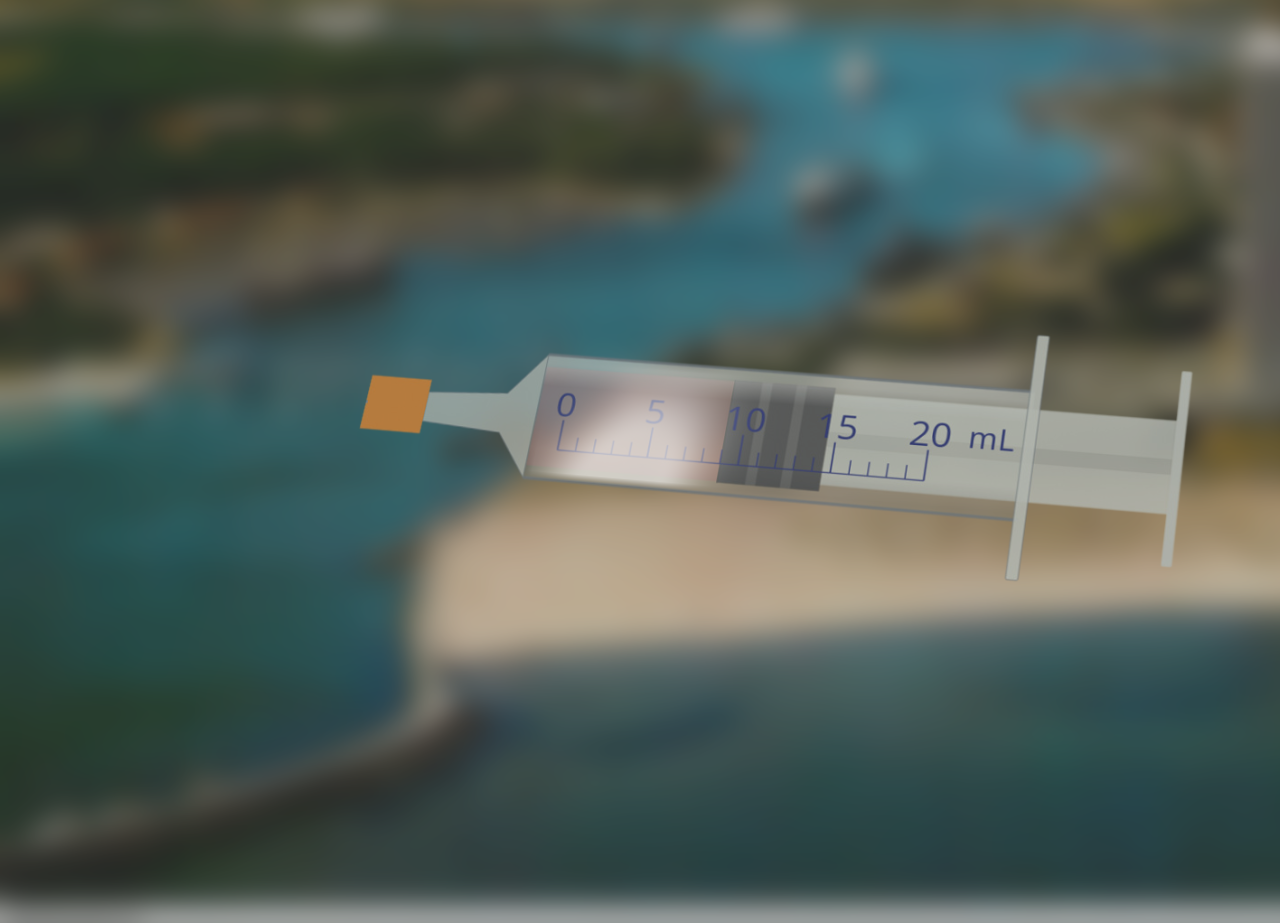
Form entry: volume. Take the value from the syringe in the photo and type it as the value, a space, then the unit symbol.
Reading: 9 mL
